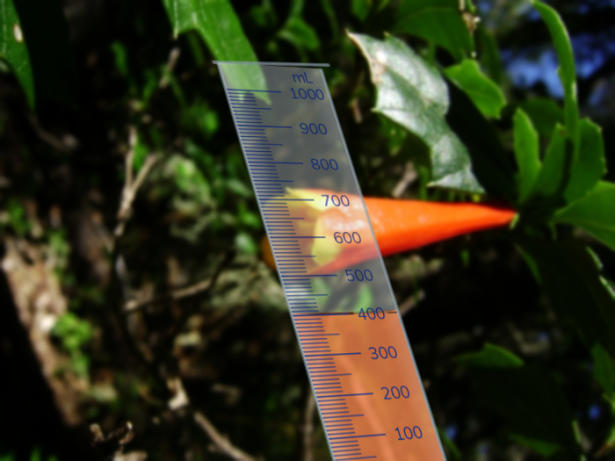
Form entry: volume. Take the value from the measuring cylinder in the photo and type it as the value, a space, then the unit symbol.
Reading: 400 mL
